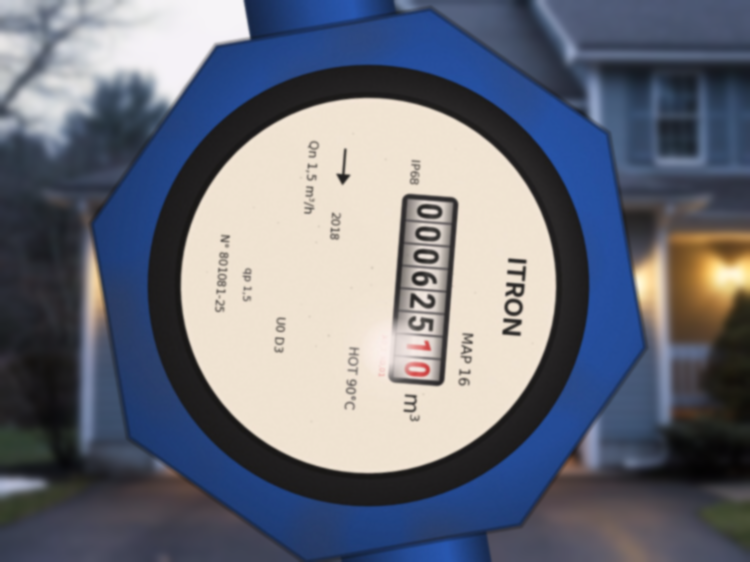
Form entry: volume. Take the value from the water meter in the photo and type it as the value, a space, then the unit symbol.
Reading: 625.10 m³
